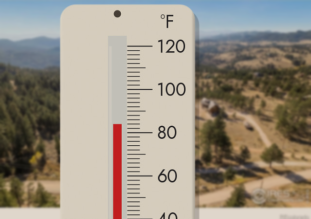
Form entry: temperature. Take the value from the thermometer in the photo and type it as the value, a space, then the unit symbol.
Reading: 84 °F
